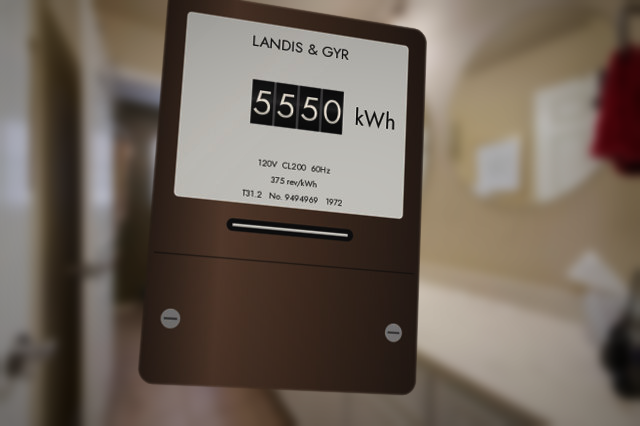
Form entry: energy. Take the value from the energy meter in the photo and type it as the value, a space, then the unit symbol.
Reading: 5550 kWh
